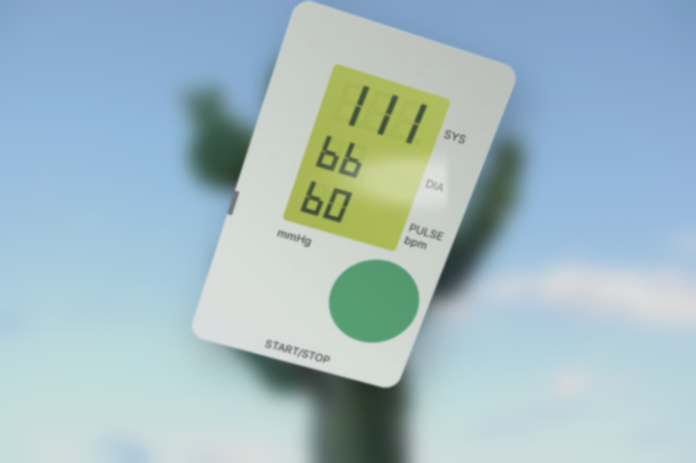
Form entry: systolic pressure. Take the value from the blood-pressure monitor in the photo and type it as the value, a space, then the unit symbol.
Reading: 111 mmHg
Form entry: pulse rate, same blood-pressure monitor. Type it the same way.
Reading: 60 bpm
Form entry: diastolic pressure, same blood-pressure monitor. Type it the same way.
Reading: 66 mmHg
